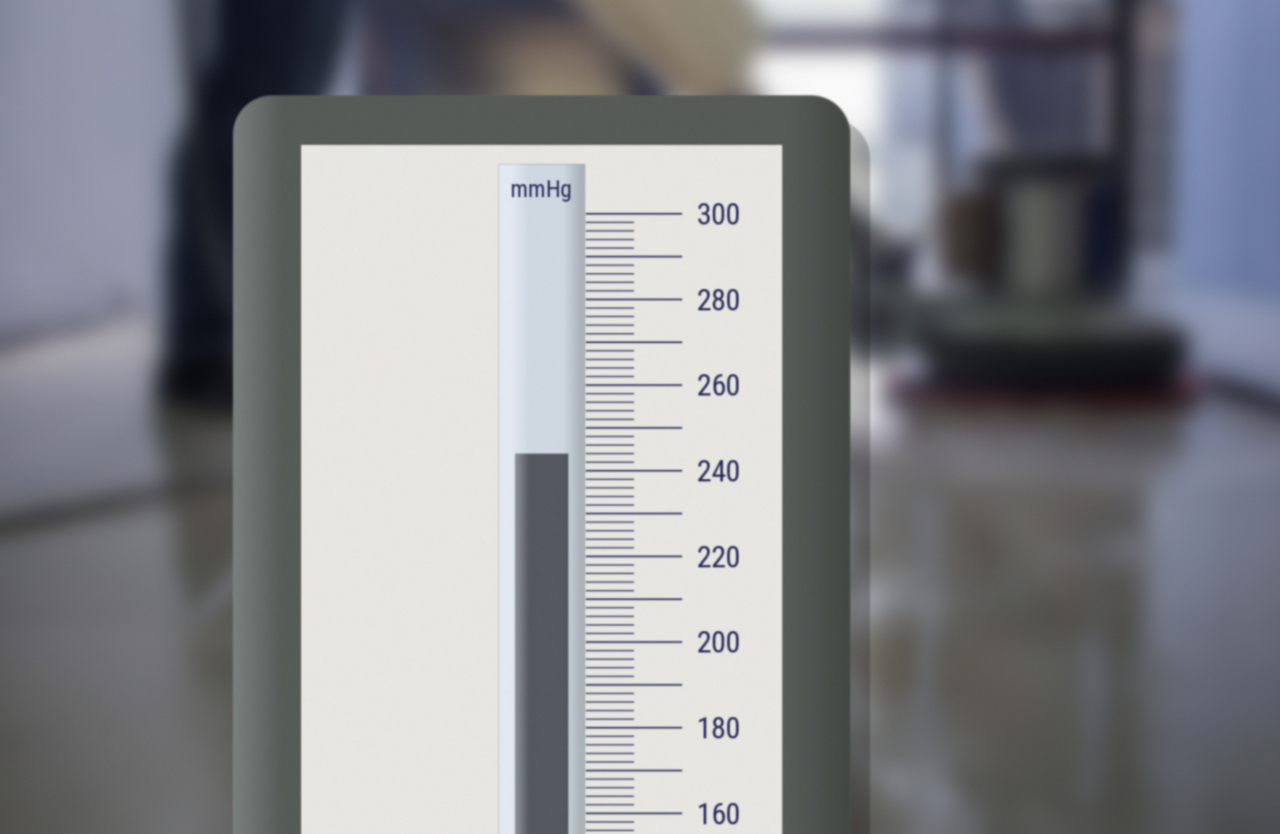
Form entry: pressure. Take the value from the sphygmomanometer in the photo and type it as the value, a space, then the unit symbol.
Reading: 244 mmHg
